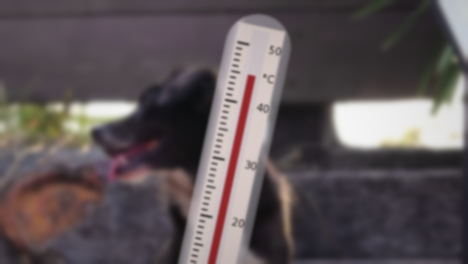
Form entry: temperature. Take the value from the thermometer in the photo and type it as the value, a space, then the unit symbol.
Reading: 45 °C
